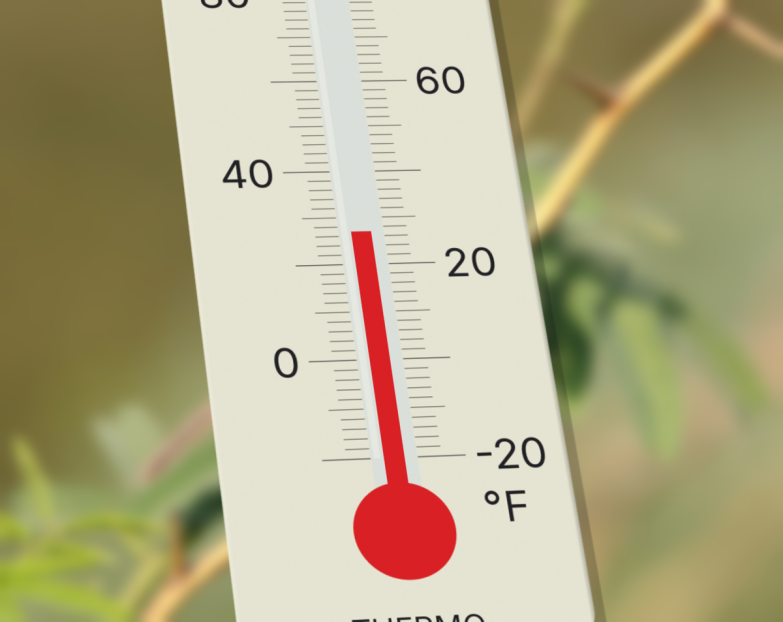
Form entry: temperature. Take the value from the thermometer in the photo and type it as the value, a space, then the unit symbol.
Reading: 27 °F
